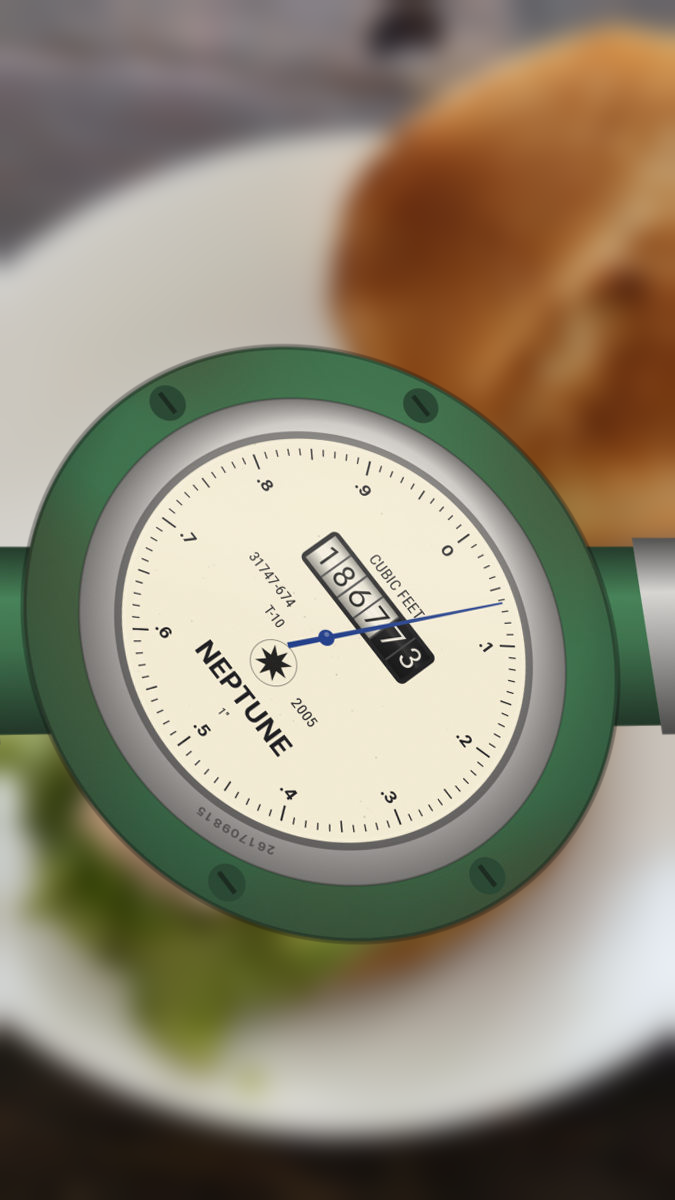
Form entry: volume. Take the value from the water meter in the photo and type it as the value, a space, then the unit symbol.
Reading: 186773.06 ft³
